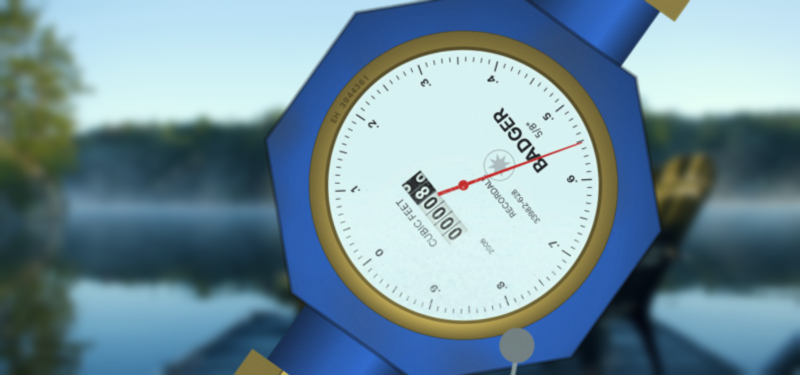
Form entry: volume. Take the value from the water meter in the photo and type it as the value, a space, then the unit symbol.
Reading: 88.55 ft³
